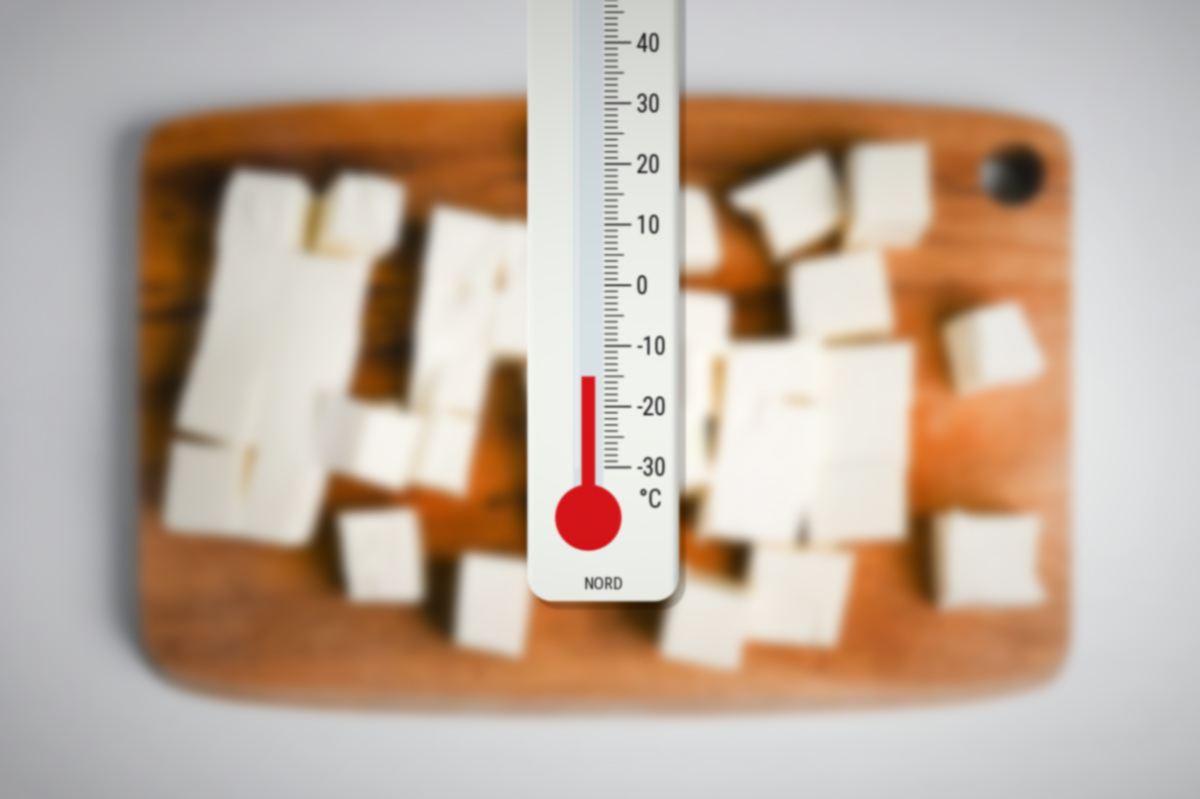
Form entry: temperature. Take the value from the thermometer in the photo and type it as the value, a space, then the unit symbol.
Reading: -15 °C
